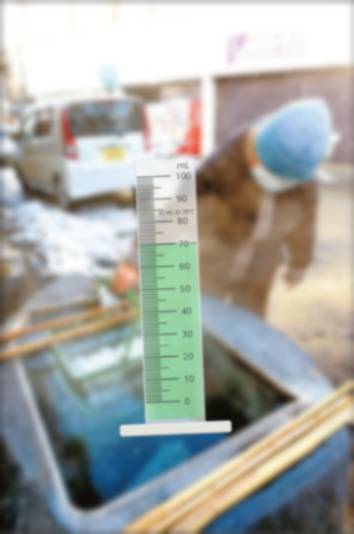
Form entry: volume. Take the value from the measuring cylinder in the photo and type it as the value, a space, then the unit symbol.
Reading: 70 mL
